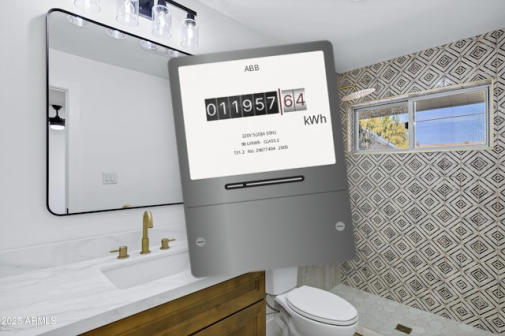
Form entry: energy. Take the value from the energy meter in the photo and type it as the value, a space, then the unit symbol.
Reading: 11957.64 kWh
